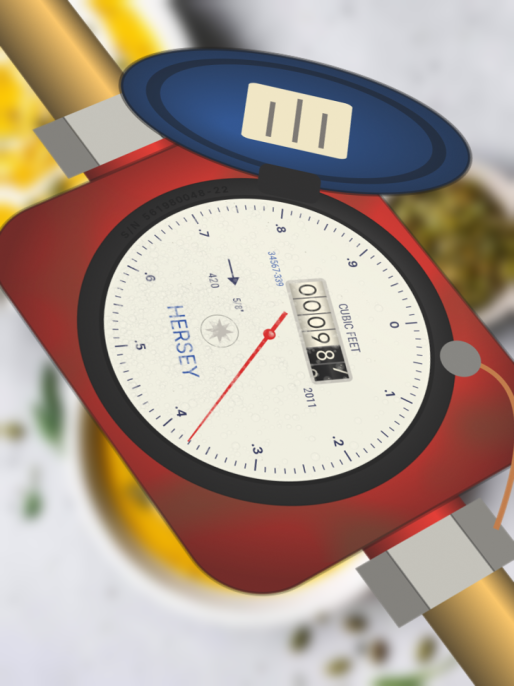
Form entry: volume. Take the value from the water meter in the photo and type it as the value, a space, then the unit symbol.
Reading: 987.37 ft³
